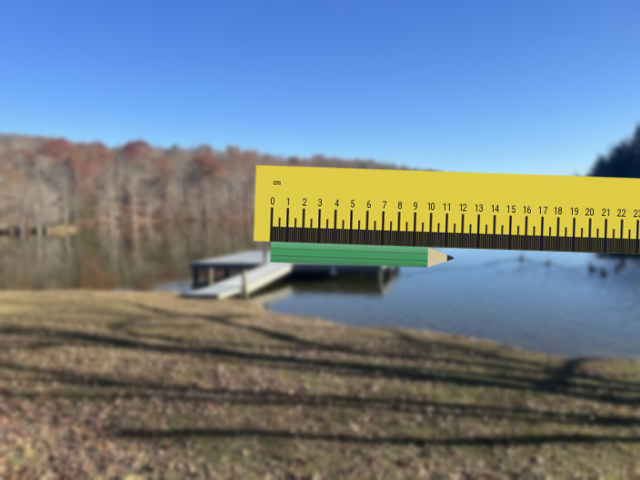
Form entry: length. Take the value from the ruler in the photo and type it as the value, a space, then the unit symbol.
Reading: 11.5 cm
